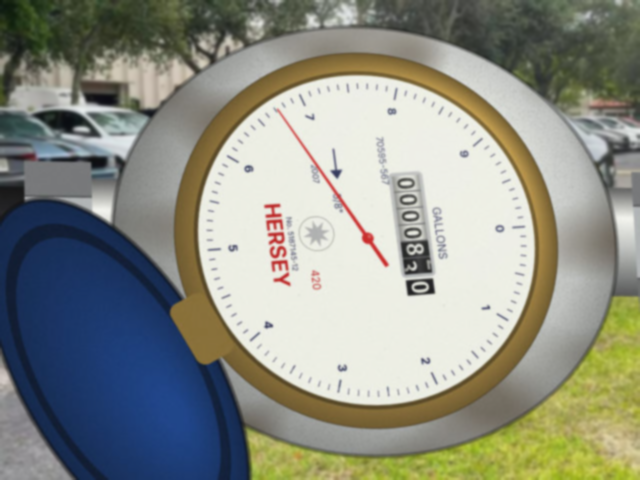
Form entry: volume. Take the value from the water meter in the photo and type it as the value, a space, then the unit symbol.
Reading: 826.7 gal
